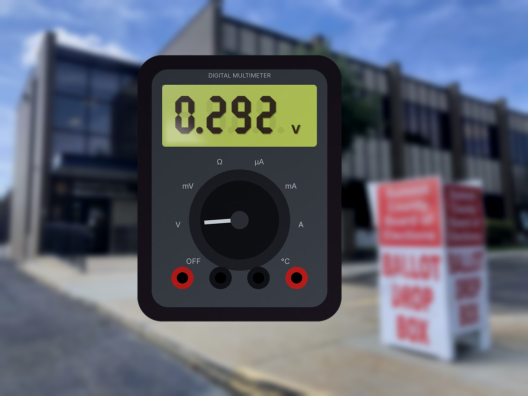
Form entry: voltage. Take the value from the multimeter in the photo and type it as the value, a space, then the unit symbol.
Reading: 0.292 V
